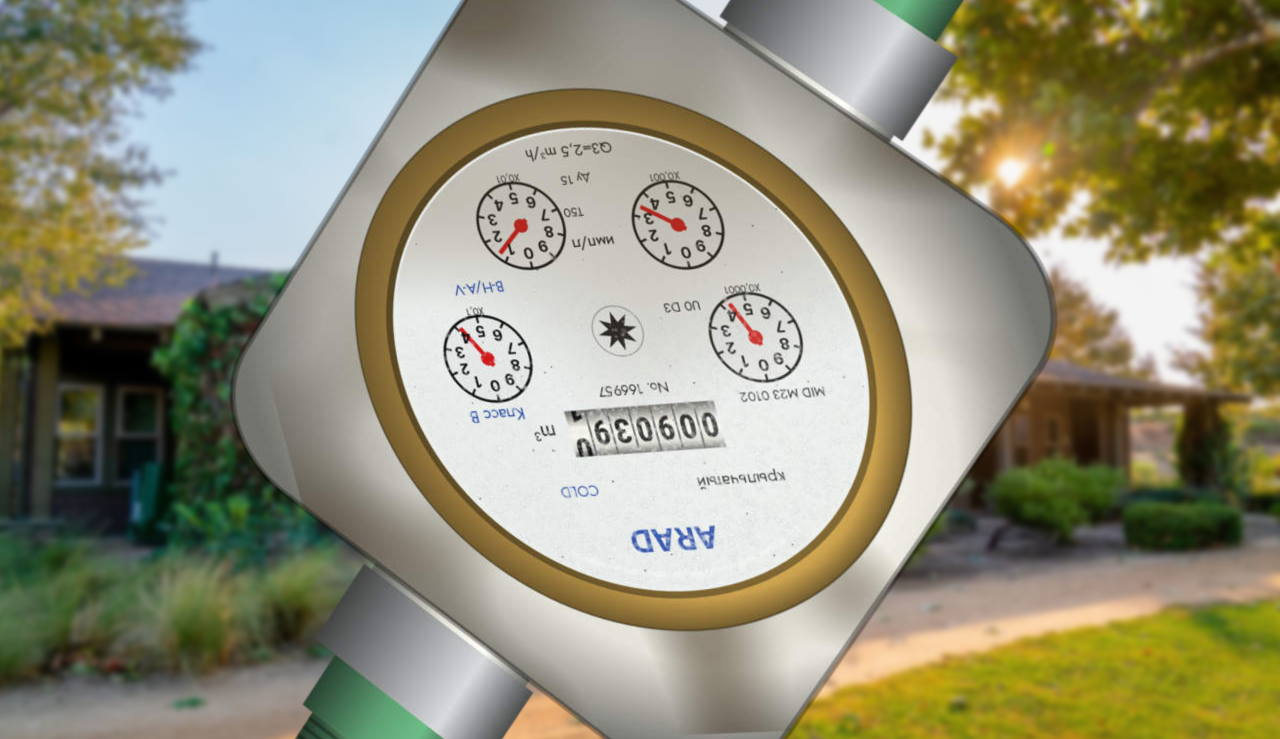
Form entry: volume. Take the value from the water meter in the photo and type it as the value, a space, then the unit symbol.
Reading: 90390.4134 m³
